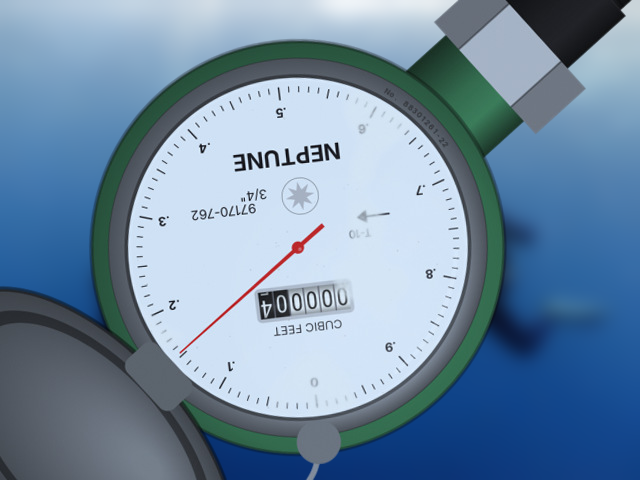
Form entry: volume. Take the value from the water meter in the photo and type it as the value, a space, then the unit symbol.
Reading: 4.15 ft³
